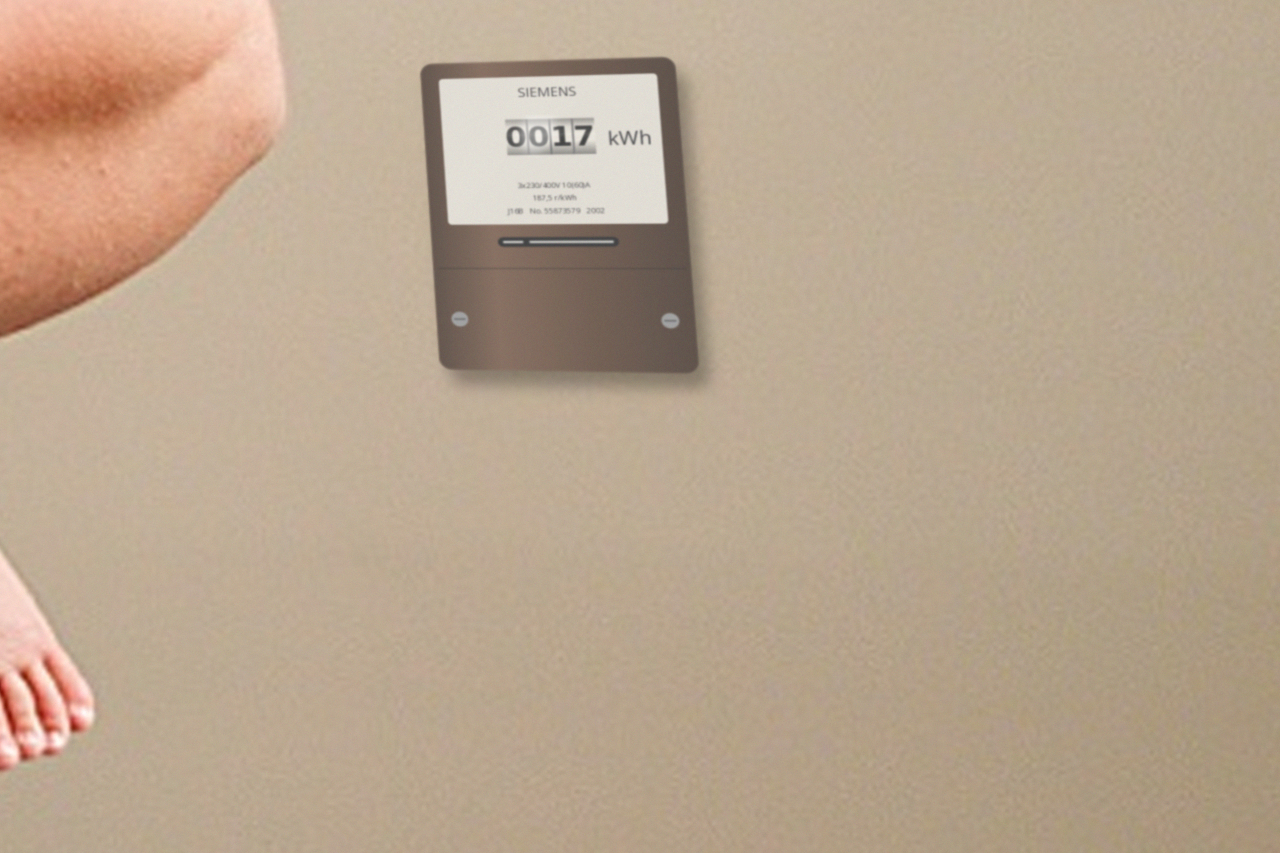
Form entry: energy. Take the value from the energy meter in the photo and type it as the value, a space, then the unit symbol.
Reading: 17 kWh
